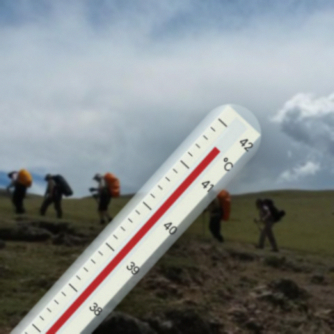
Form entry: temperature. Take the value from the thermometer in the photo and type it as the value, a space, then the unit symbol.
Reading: 41.6 °C
